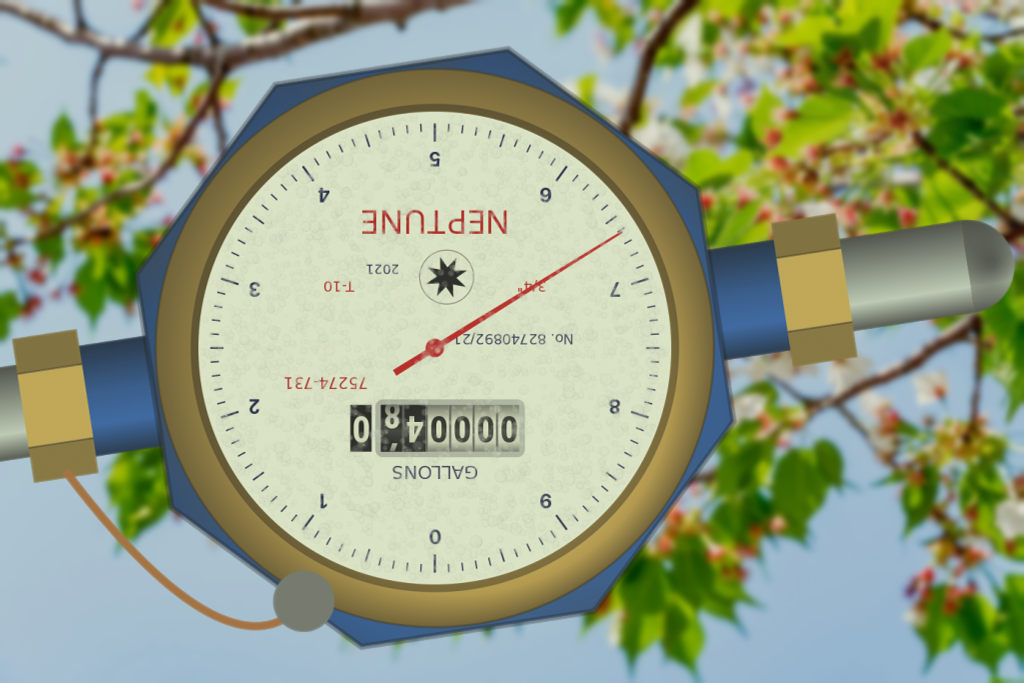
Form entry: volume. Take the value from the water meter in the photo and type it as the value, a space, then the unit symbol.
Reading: 476.6 gal
